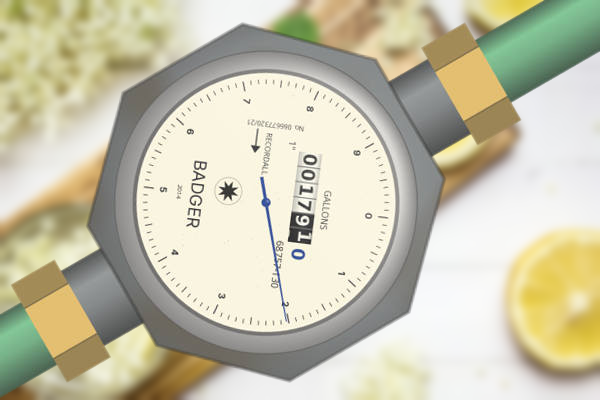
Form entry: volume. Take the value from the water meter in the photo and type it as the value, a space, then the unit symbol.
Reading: 17912.0 gal
